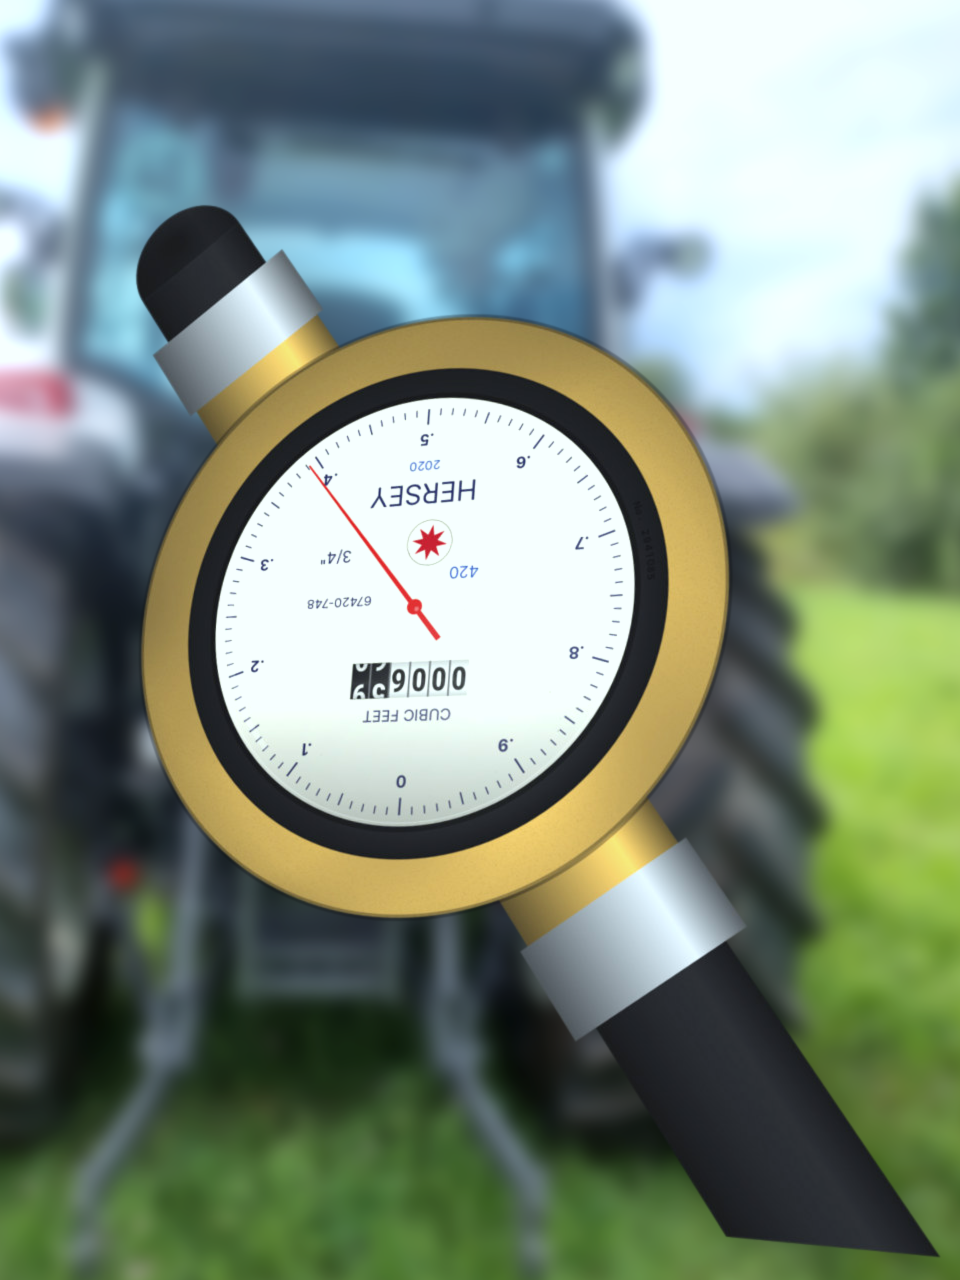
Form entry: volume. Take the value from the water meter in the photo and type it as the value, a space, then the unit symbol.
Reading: 659.39 ft³
